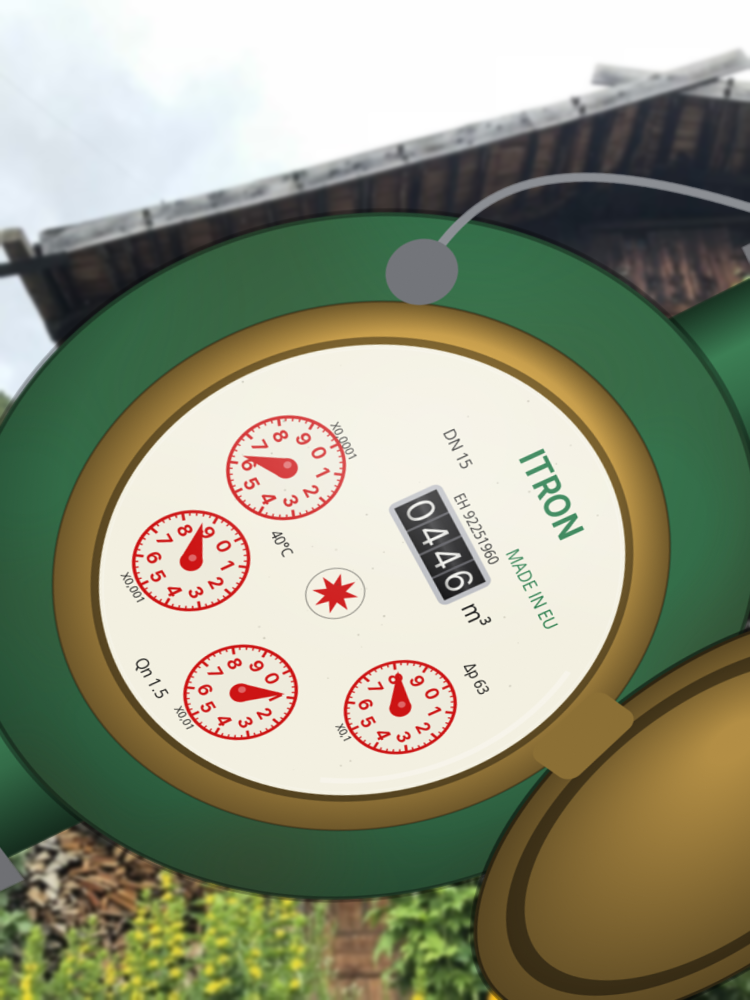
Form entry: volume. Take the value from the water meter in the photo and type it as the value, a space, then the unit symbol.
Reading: 446.8086 m³
